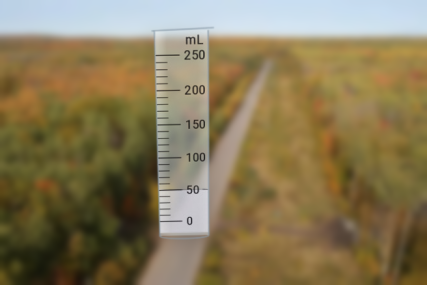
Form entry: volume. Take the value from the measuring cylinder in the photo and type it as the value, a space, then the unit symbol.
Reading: 50 mL
